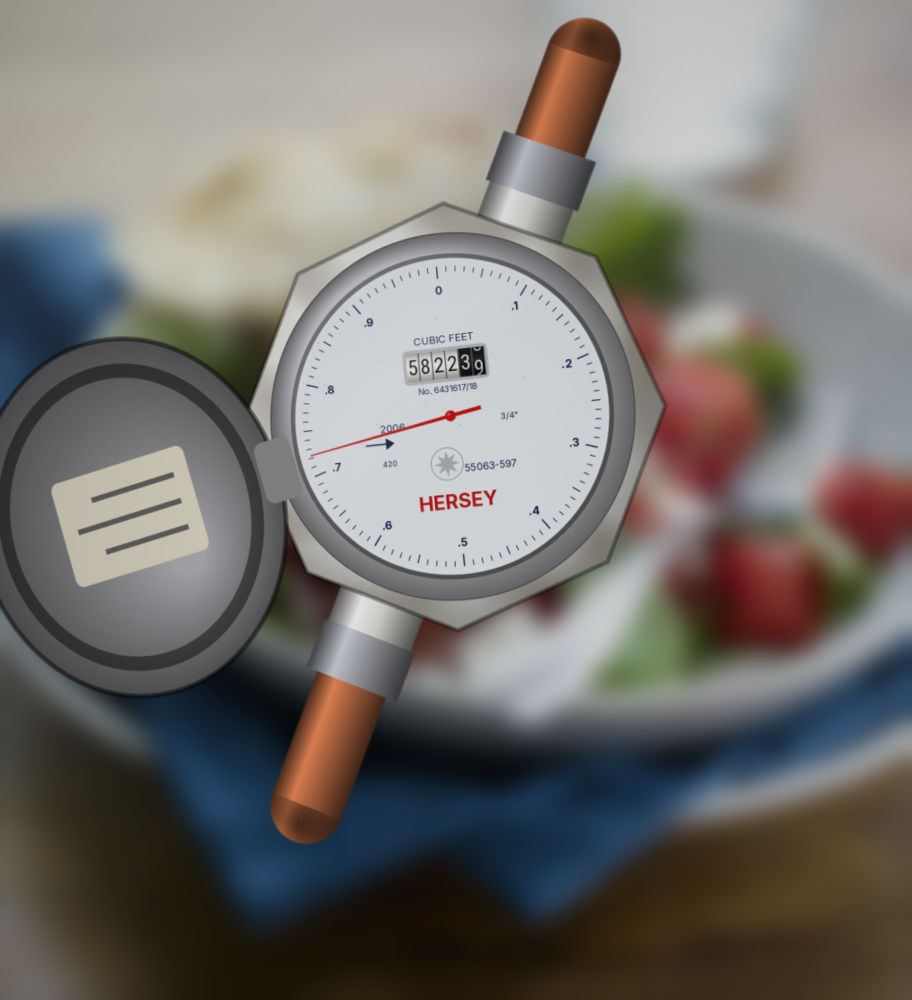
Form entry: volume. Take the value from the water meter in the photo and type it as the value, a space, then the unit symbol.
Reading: 582238.72 ft³
